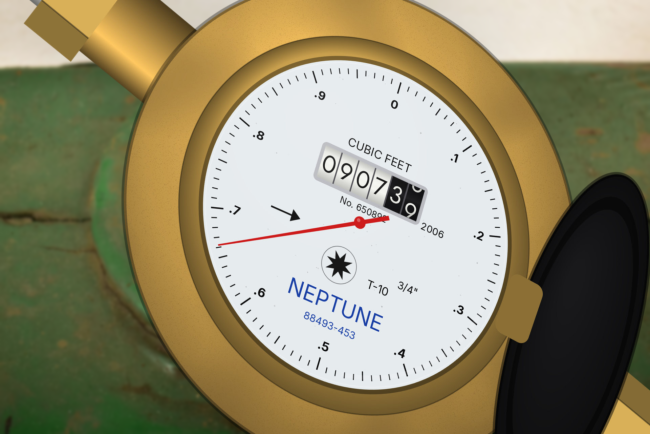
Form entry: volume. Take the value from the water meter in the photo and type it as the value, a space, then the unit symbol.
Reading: 90738.66 ft³
